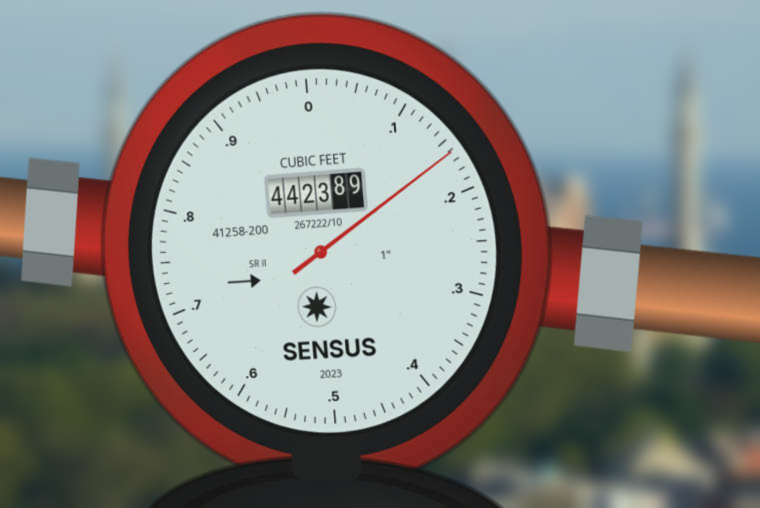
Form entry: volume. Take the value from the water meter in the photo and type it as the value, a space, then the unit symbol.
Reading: 442389.16 ft³
